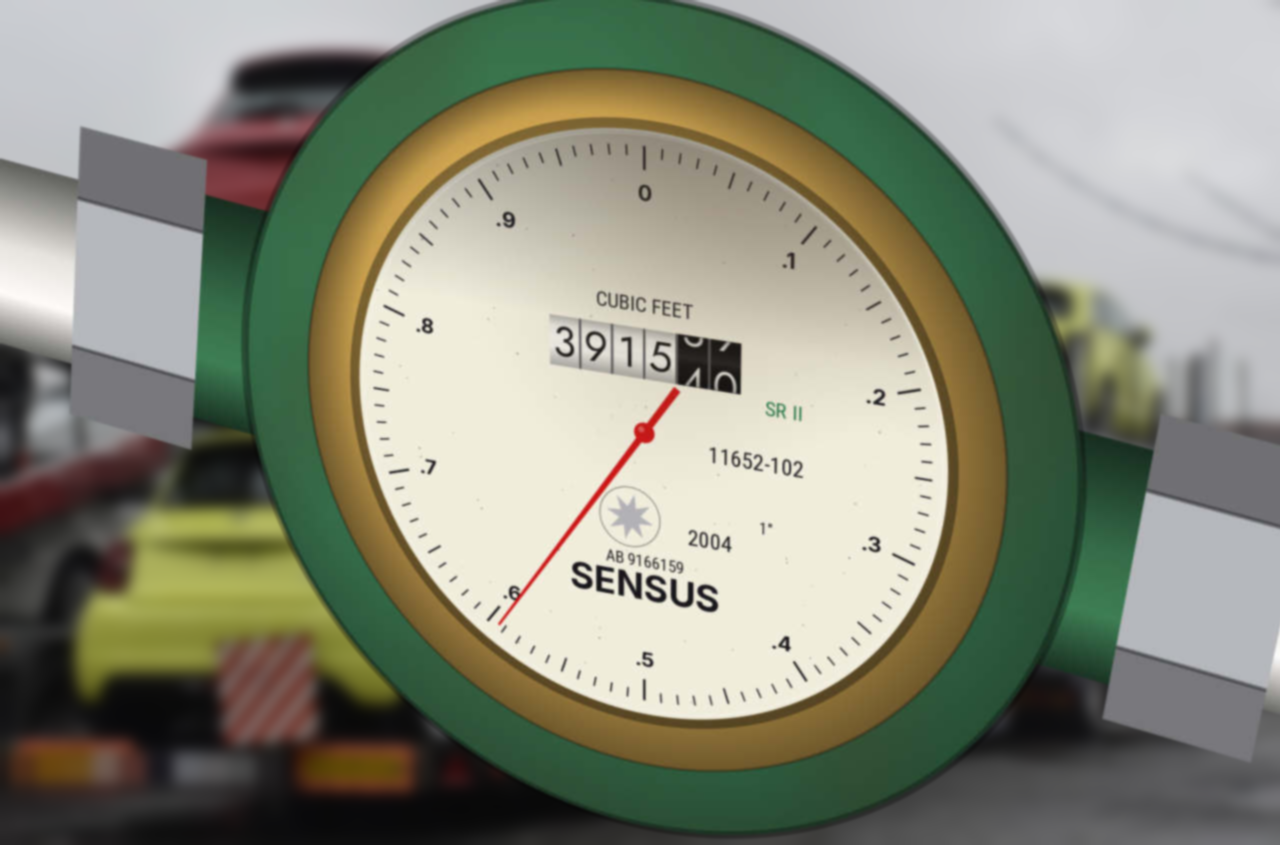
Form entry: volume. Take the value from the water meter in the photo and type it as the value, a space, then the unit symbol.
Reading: 391539.59 ft³
